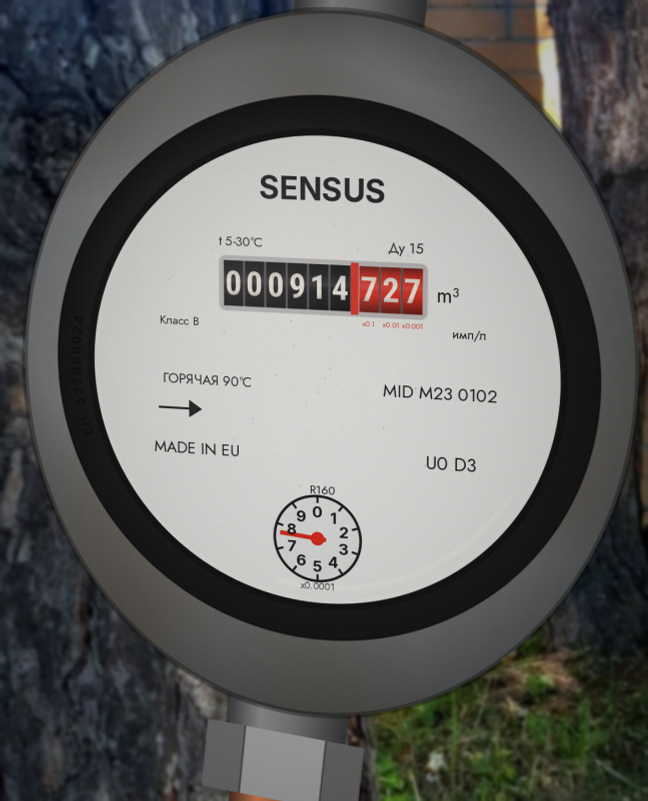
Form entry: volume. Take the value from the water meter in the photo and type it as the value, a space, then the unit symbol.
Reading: 914.7277 m³
